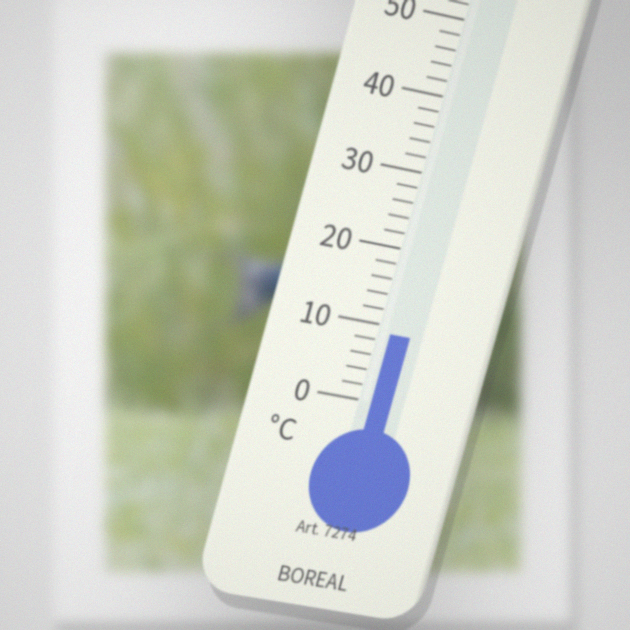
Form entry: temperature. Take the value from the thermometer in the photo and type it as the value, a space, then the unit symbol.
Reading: 9 °C
